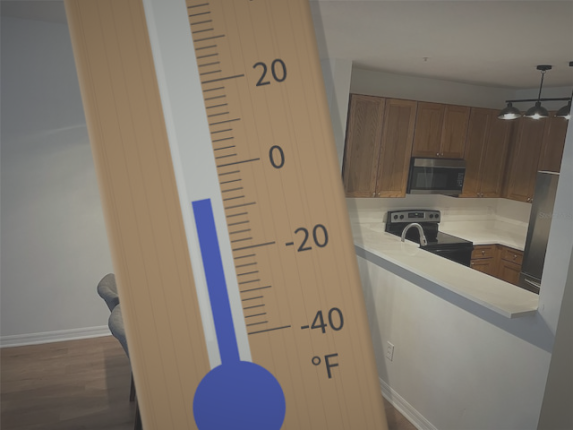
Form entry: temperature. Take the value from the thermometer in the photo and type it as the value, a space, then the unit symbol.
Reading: -7 °F
